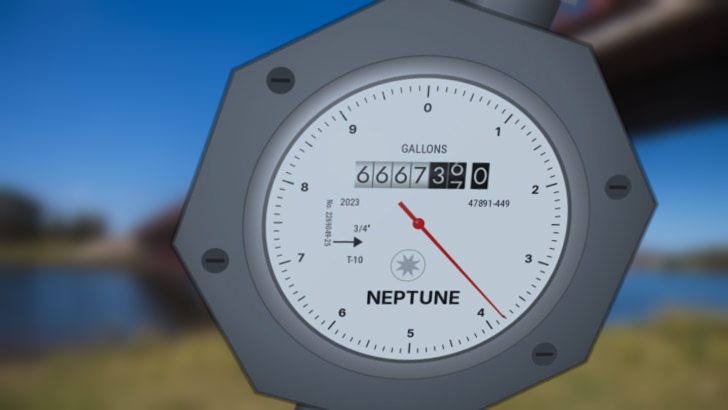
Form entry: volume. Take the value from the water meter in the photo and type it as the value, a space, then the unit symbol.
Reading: 6667363.8 gal
